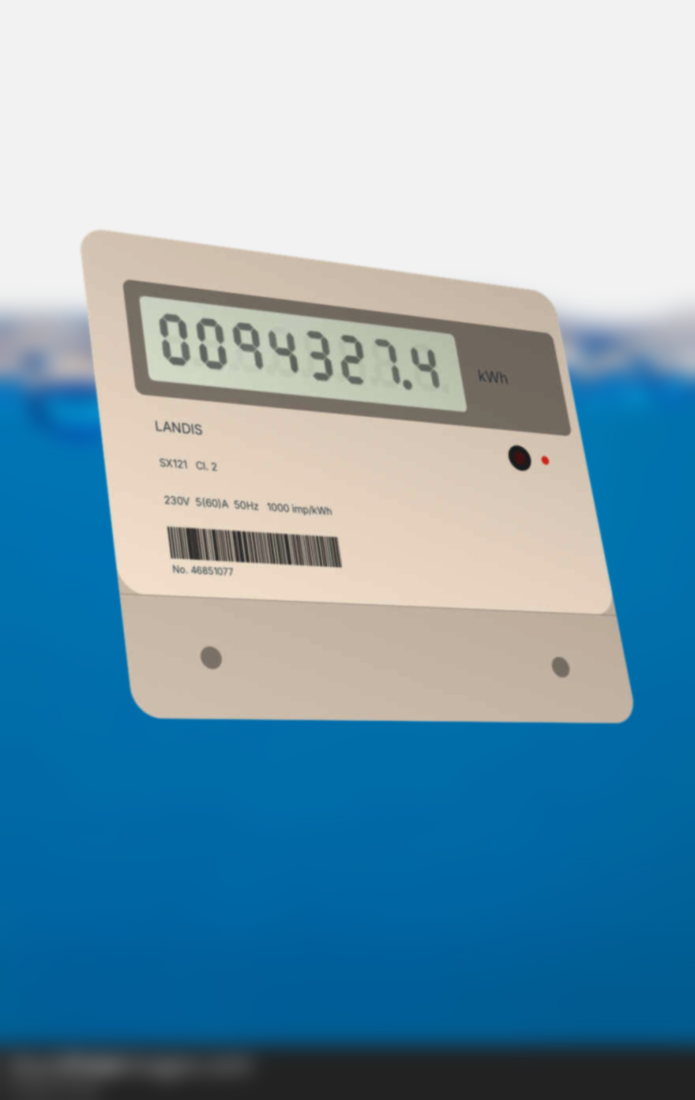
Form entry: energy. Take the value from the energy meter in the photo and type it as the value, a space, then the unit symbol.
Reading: 94327.4 kWh
